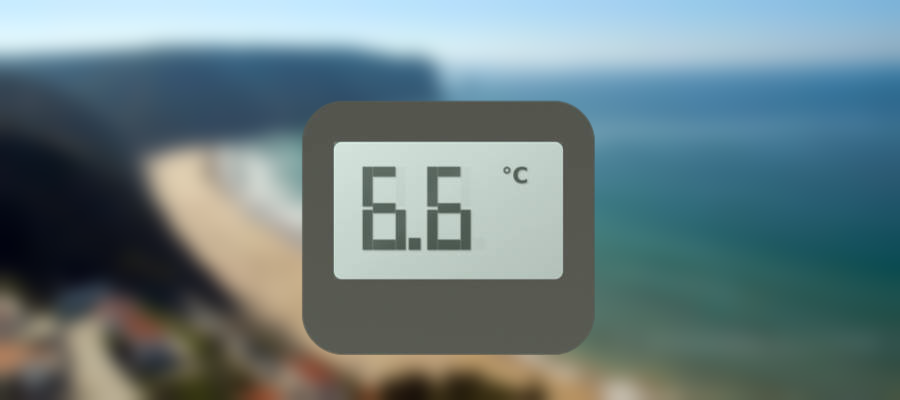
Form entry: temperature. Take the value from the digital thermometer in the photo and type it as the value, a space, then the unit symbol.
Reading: 6.6 °C
